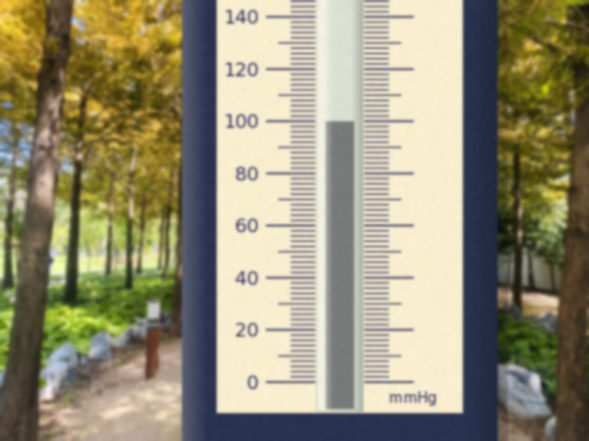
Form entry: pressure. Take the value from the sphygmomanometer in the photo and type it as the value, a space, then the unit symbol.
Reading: 100 mmHg
